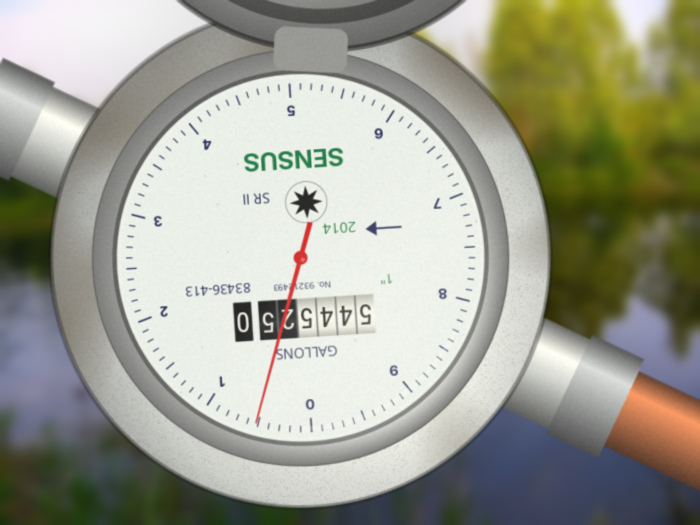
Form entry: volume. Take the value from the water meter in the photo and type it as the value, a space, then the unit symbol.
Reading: 5445250.5 gal
